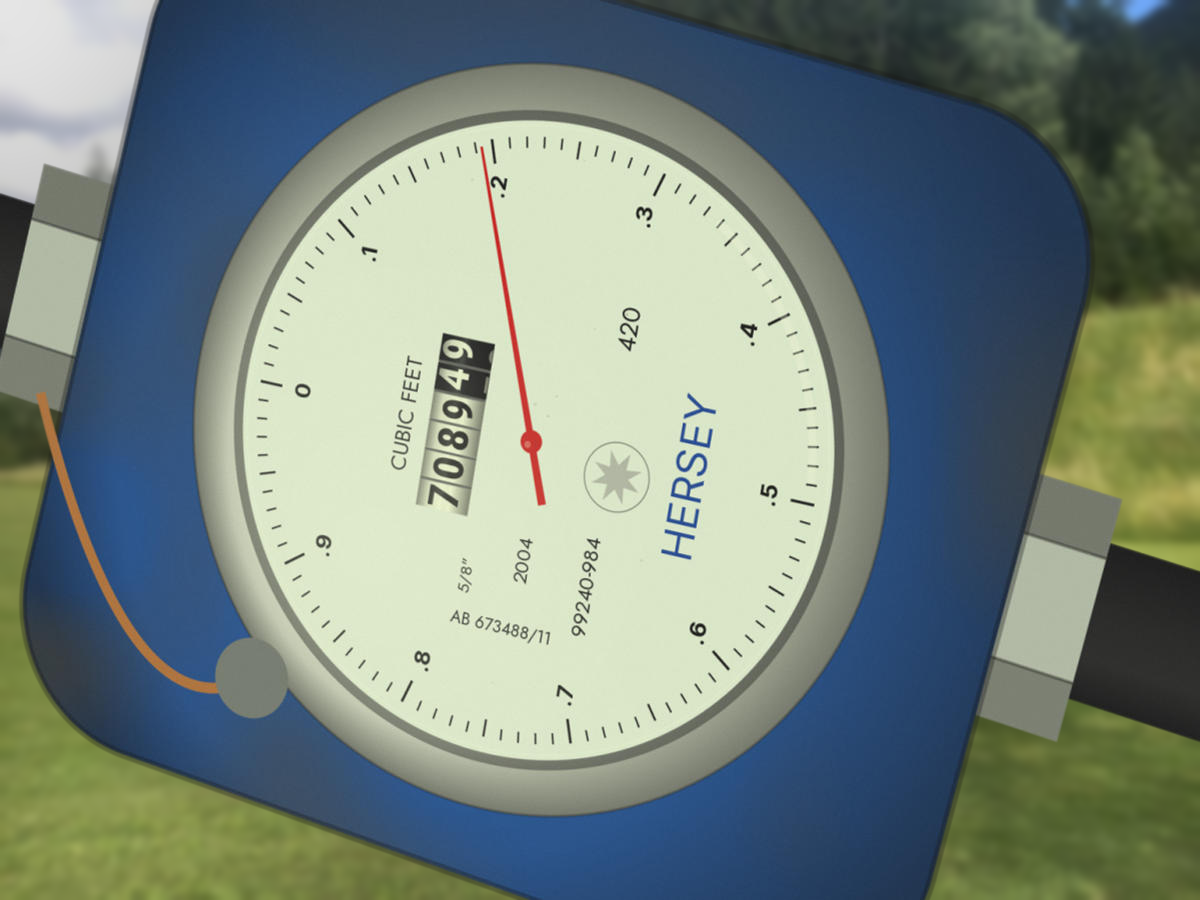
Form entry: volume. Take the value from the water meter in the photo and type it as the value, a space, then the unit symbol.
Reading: 708949.19 ft³
